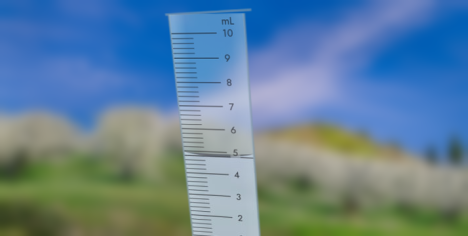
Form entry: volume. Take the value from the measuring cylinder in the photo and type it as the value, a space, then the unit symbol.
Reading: 4.8 mL
